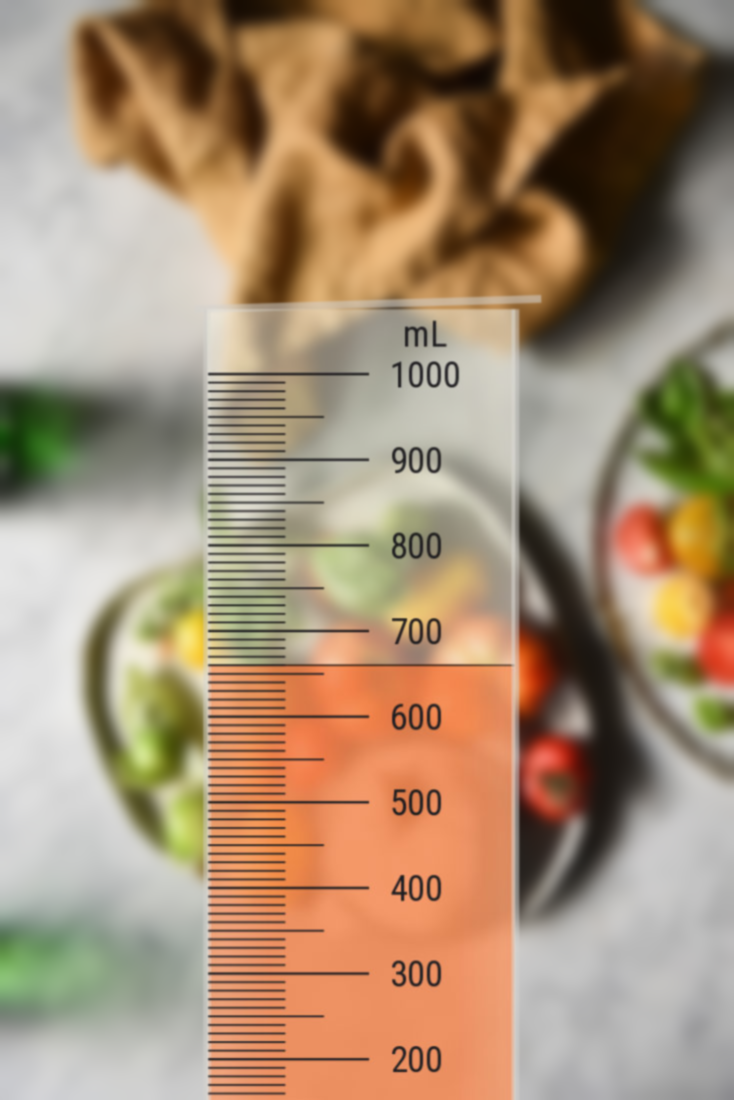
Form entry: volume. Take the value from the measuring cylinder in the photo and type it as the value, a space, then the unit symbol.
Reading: 660 mL
